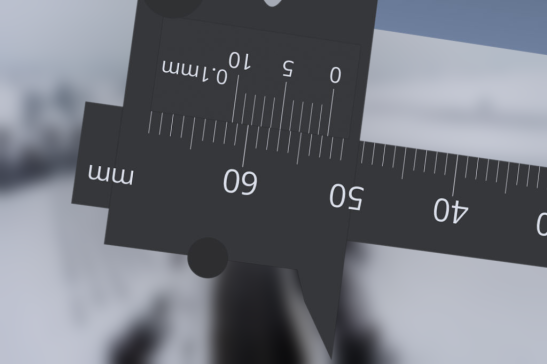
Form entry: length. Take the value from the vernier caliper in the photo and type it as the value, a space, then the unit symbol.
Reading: 52.5 mm
